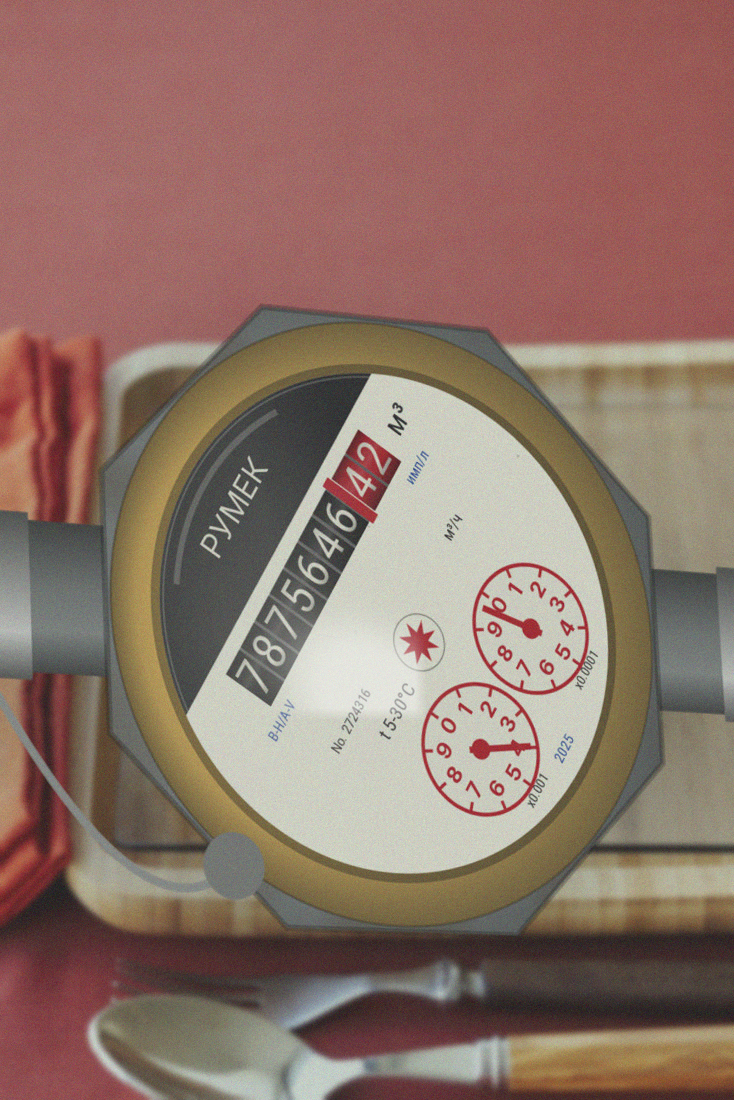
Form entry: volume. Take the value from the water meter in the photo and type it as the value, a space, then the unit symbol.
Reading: 7875646.4239 m³
